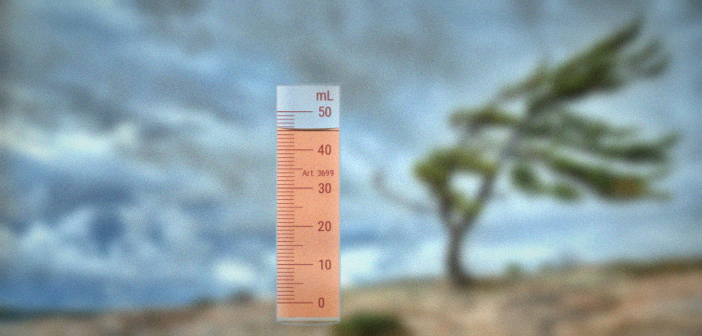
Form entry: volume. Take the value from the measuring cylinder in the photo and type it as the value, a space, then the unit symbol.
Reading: 45 mL
